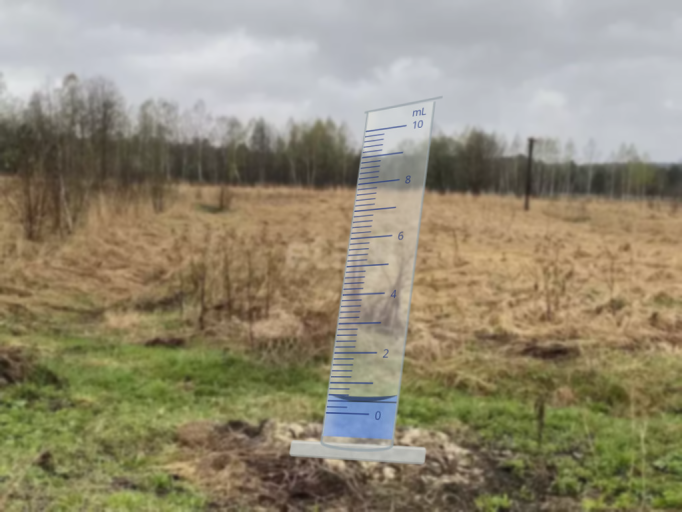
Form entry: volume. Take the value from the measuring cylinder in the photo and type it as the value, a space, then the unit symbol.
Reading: 0.4 mL
